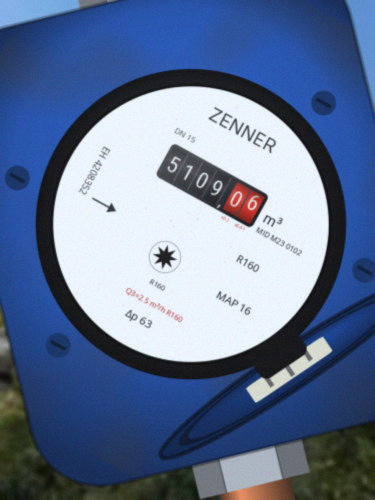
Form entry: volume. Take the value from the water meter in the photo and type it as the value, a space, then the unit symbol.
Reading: 5109.06 m³
